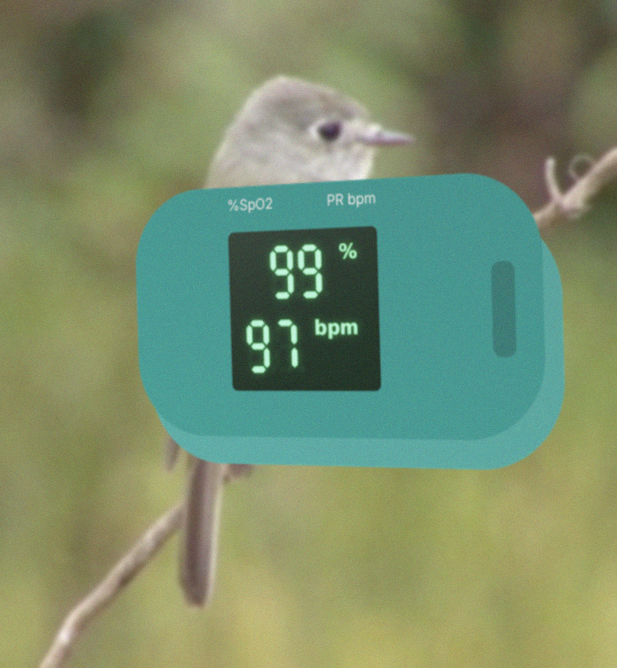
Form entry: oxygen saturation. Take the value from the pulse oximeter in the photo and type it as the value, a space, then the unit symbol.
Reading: 99 %
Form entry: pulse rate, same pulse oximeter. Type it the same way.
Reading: 97 bpm
